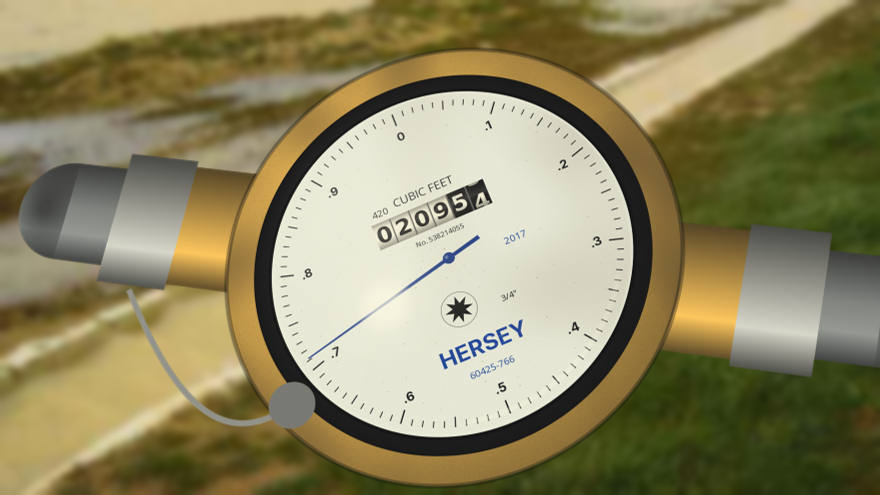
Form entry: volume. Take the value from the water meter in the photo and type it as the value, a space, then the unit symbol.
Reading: 20953.71 ft³
